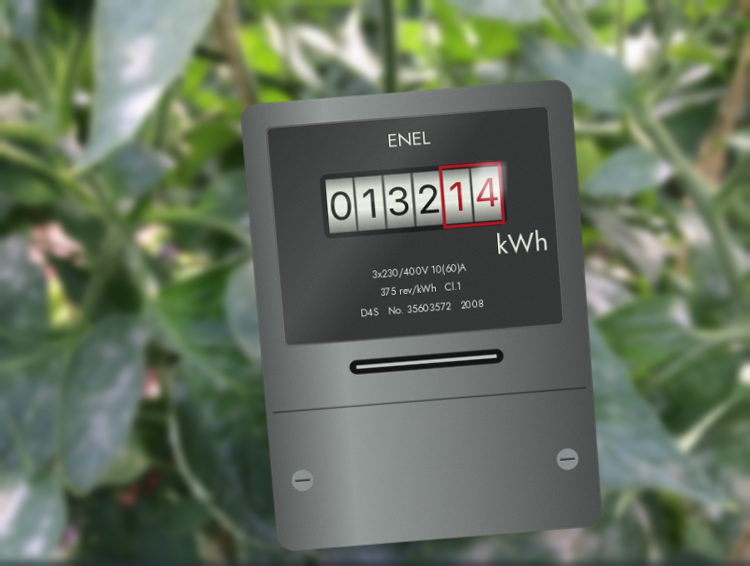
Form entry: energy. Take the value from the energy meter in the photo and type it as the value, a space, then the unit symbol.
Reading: 132.14 kWh
